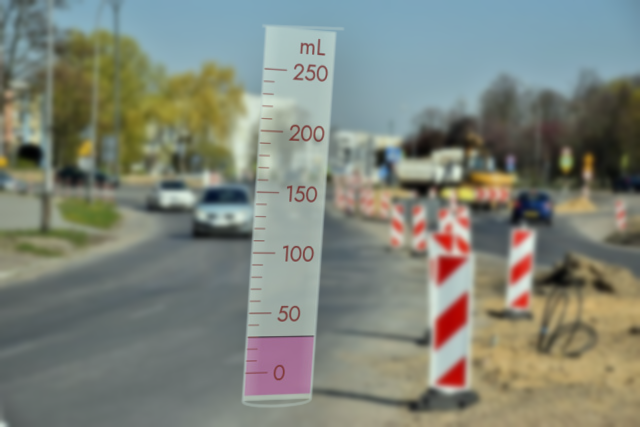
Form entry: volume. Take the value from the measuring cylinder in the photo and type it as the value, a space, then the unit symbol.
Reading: 30 mL
